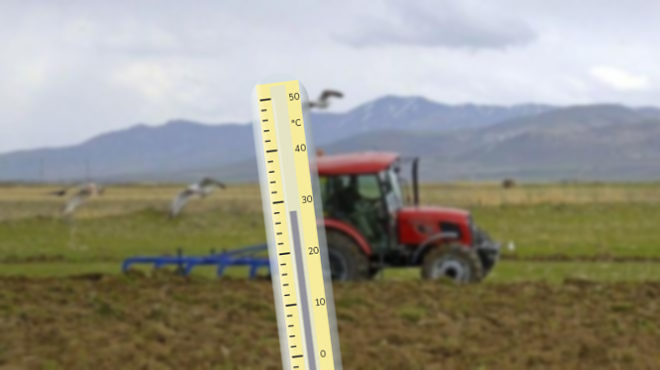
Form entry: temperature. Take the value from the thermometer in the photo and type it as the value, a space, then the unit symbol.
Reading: 28 °C
